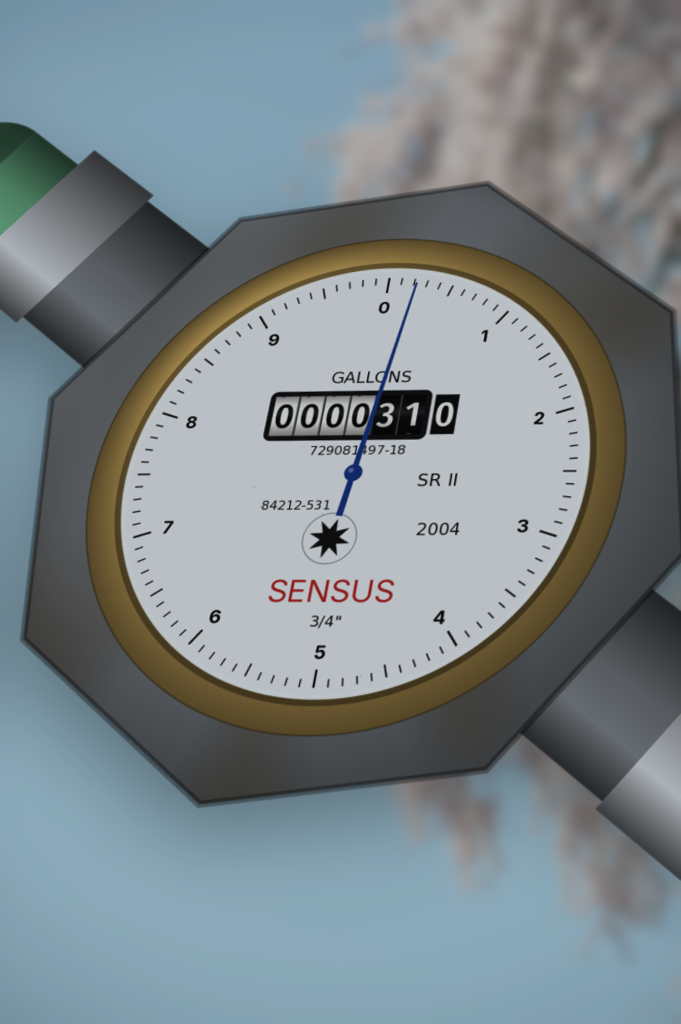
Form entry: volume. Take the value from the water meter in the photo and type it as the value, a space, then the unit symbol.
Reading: 310.2 gal
